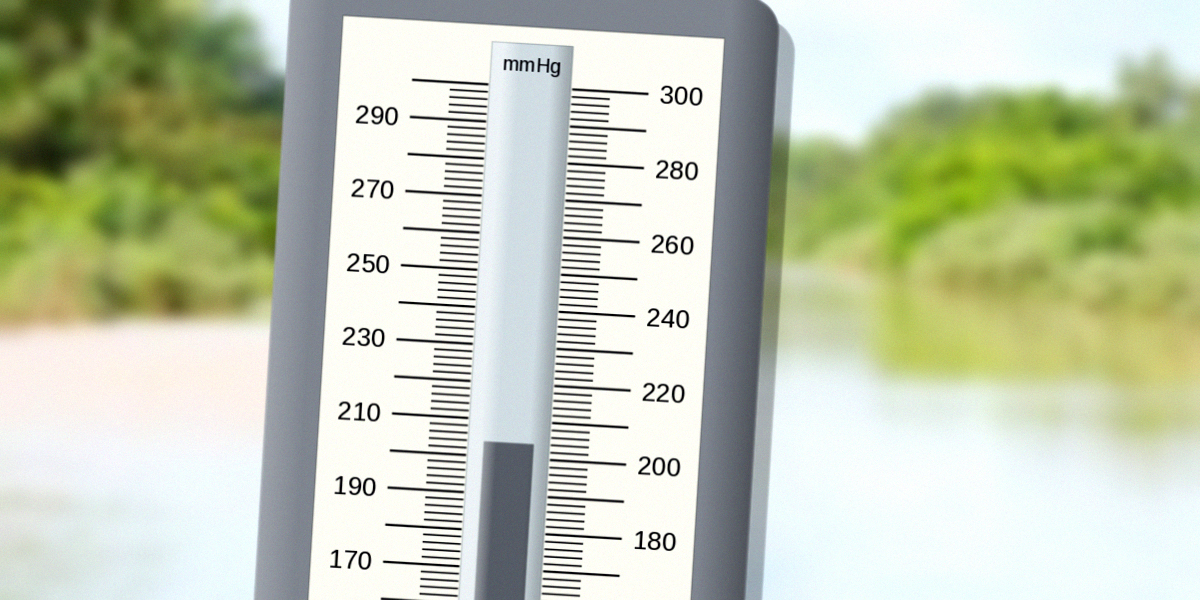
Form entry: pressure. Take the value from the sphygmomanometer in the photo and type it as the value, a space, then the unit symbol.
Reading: 204 mmHg
